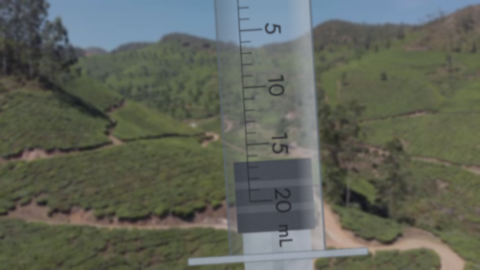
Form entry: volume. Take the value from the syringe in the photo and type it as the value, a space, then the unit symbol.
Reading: 16.5 mL
